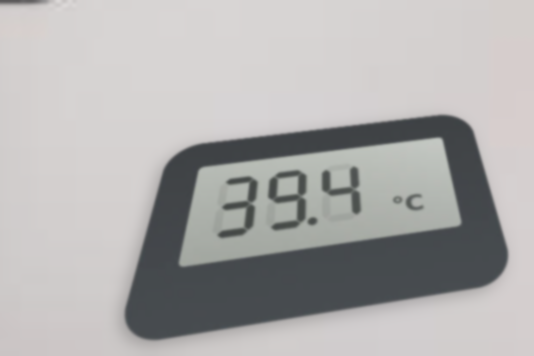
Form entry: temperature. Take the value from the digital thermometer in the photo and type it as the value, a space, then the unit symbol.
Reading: 39.4 °C
